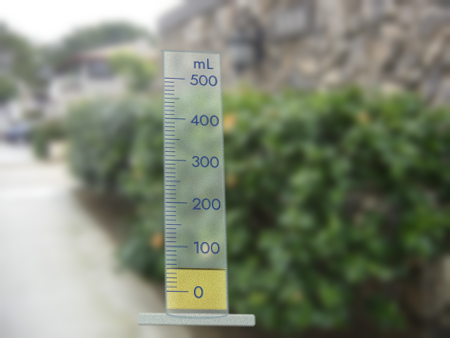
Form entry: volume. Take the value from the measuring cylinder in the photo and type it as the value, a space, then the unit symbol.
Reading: 50 mL
